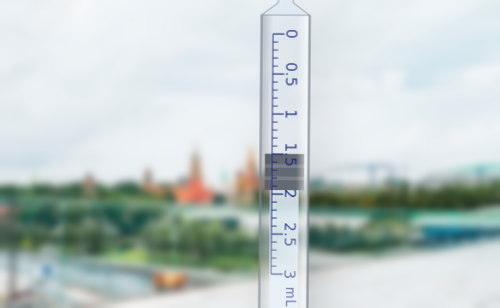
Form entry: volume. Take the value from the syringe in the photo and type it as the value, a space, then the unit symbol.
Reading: 1.5 mL
